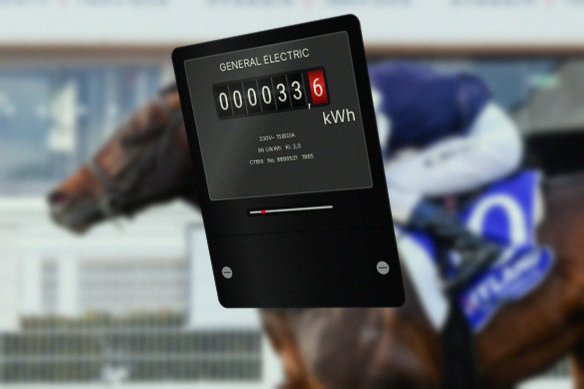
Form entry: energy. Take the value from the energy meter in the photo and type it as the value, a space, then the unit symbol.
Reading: 33.6 kWh
